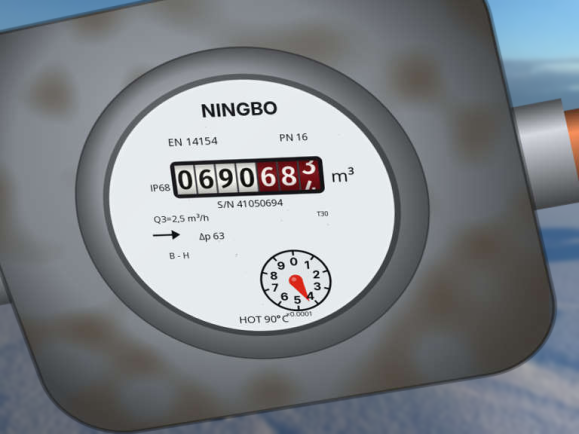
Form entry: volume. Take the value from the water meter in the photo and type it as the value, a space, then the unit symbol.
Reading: 690.6834 m³
